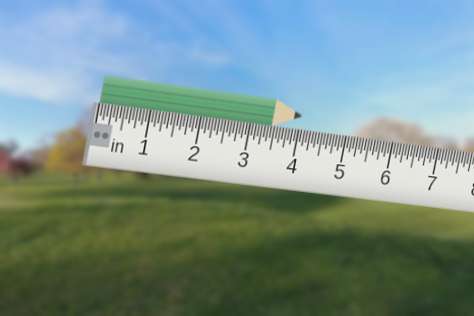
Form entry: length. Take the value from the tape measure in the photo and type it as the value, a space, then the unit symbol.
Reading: 4 in
